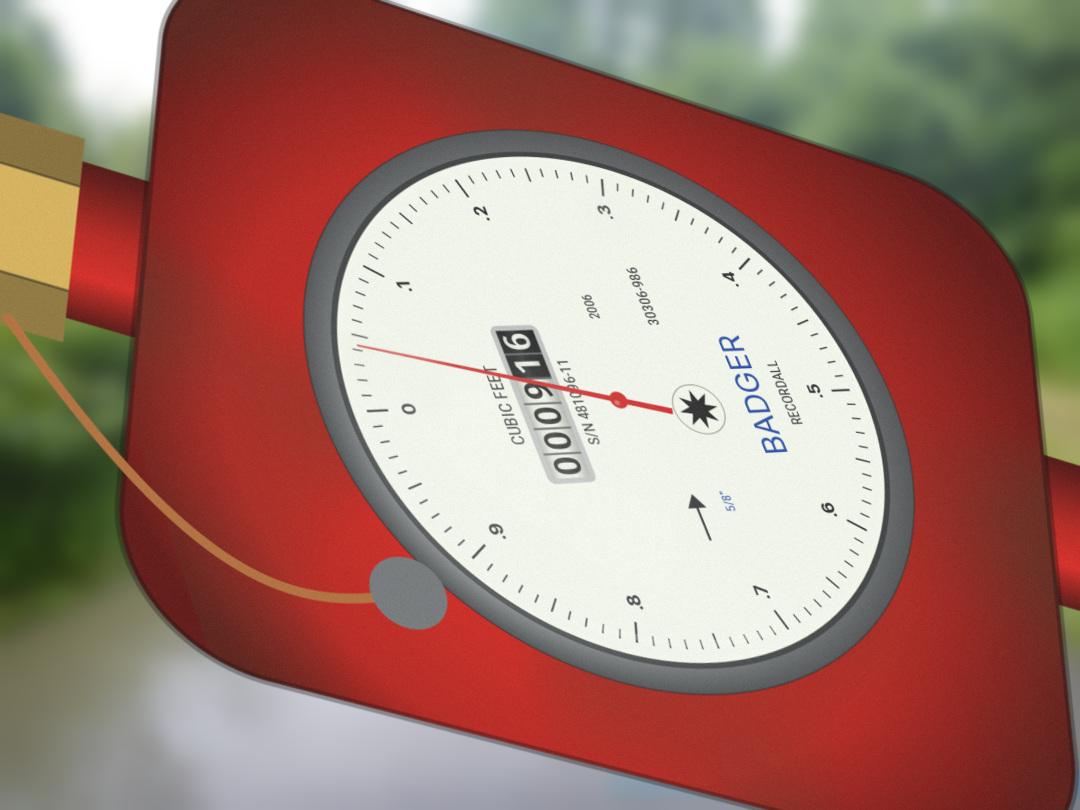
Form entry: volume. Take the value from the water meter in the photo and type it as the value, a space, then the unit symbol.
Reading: 916.04 ft³
